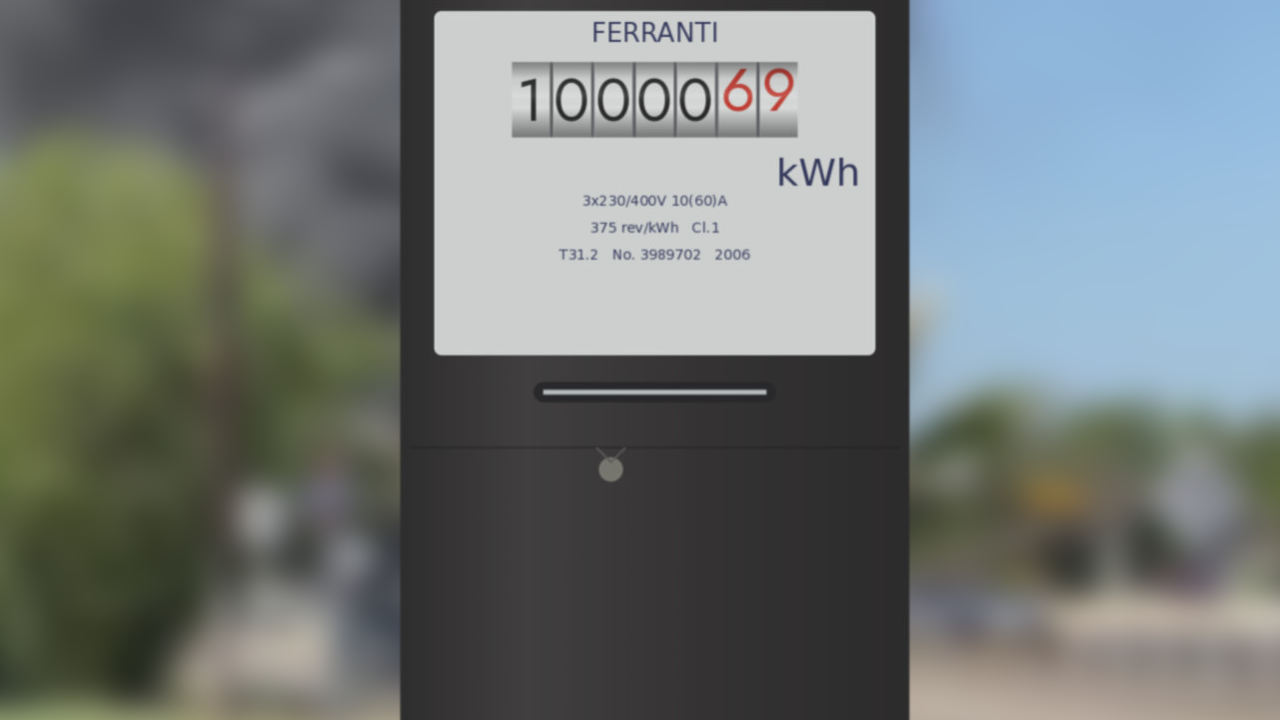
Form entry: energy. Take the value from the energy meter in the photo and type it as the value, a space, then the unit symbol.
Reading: 10000.69 kWh
